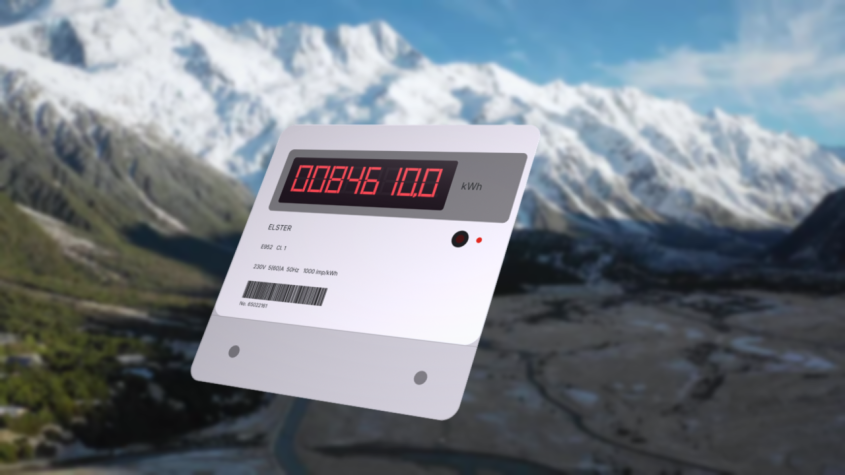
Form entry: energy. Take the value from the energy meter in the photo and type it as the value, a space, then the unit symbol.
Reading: 84610.0 kWh
